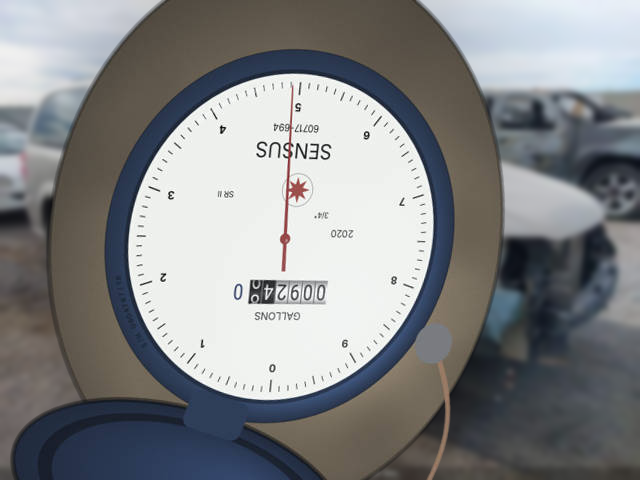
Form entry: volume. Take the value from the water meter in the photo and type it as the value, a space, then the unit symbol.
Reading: 92484.9 gal
